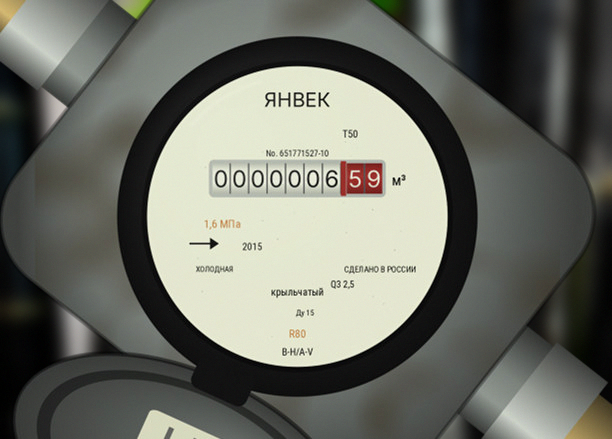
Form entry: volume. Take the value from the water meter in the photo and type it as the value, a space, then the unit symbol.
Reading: 6.59 m³
